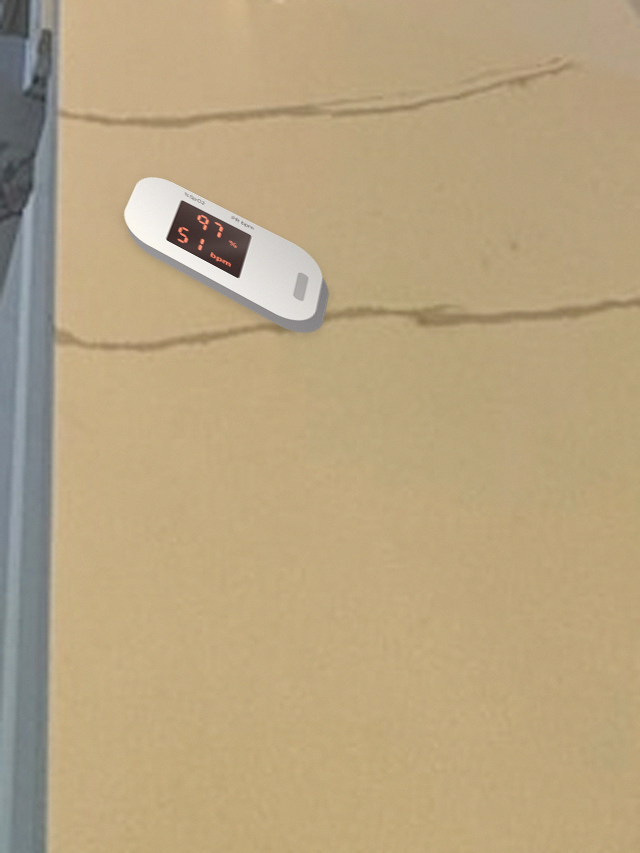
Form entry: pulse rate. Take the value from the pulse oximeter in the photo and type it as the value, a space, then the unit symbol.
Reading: 51 bpm
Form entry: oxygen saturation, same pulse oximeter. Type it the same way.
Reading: 97 %
